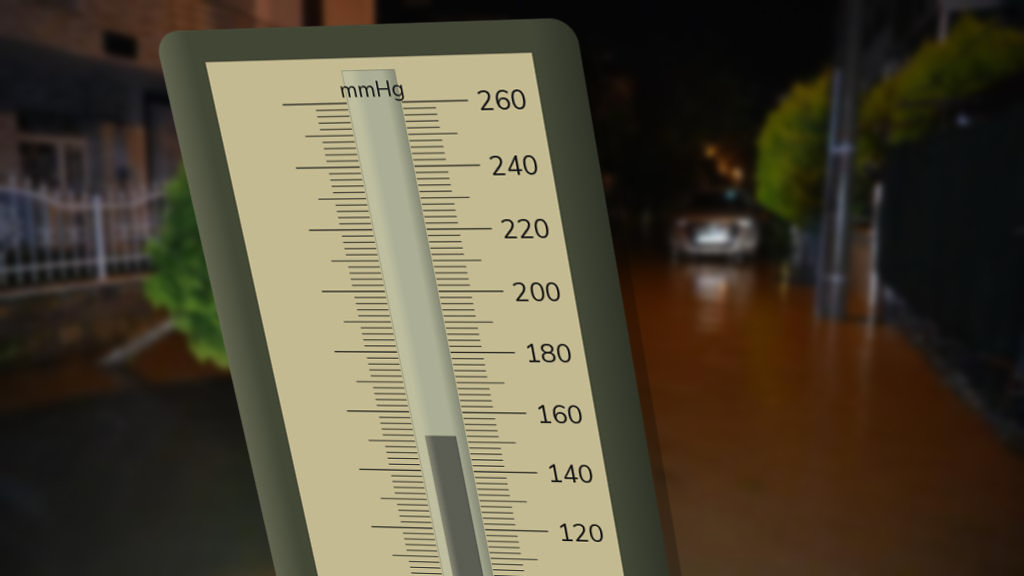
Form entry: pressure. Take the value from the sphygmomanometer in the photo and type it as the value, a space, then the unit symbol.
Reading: 152 mmHg
